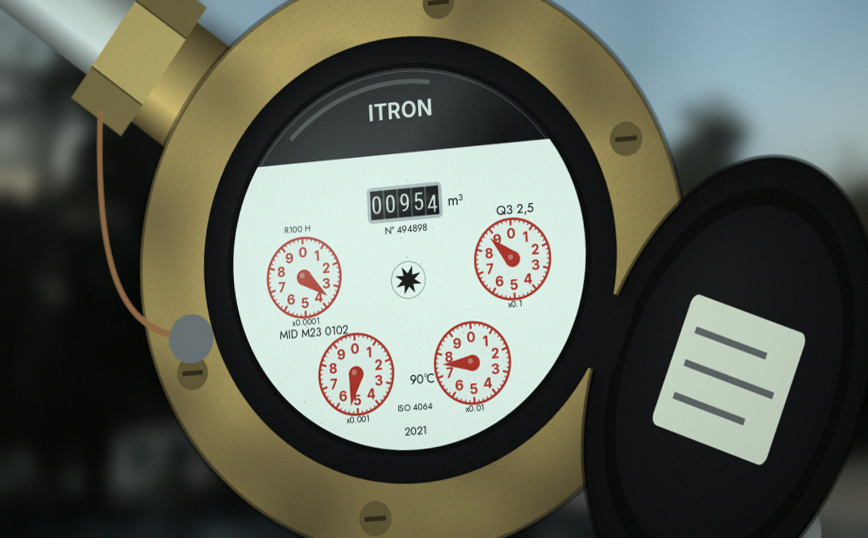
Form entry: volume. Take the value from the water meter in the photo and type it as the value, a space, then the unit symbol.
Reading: 953.8753 m³
